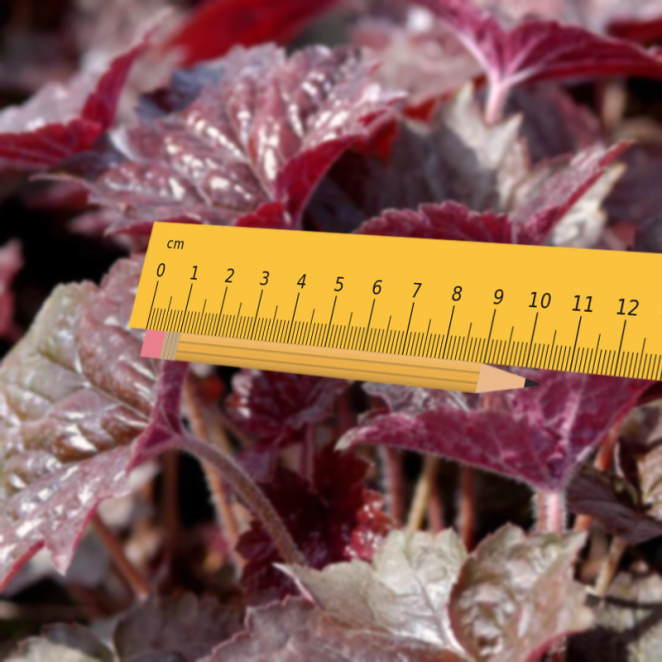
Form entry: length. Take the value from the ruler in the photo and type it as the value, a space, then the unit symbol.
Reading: 10.4 cm
